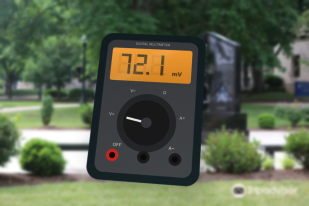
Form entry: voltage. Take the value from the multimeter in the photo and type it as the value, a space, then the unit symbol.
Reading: 72.1 mV
